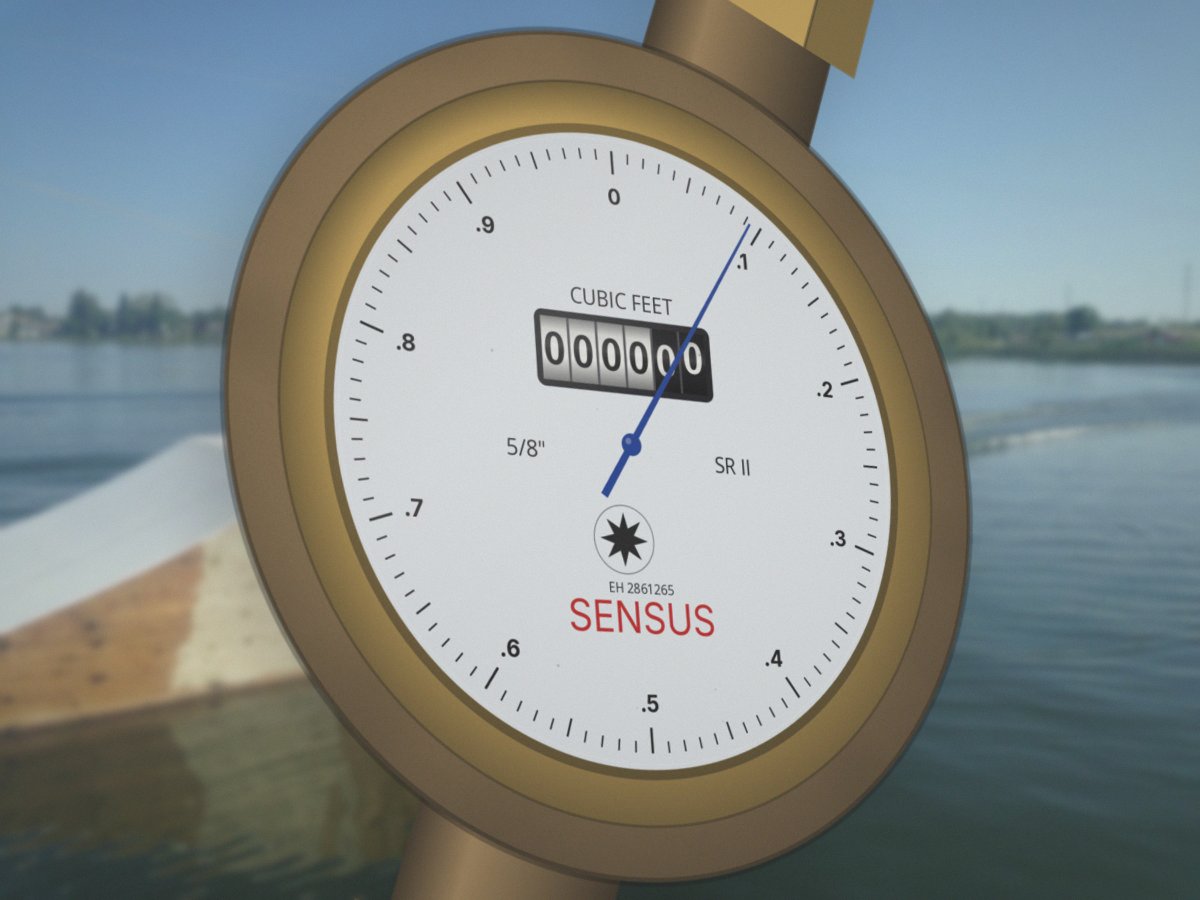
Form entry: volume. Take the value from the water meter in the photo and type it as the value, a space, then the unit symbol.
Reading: 0.09 ft³
